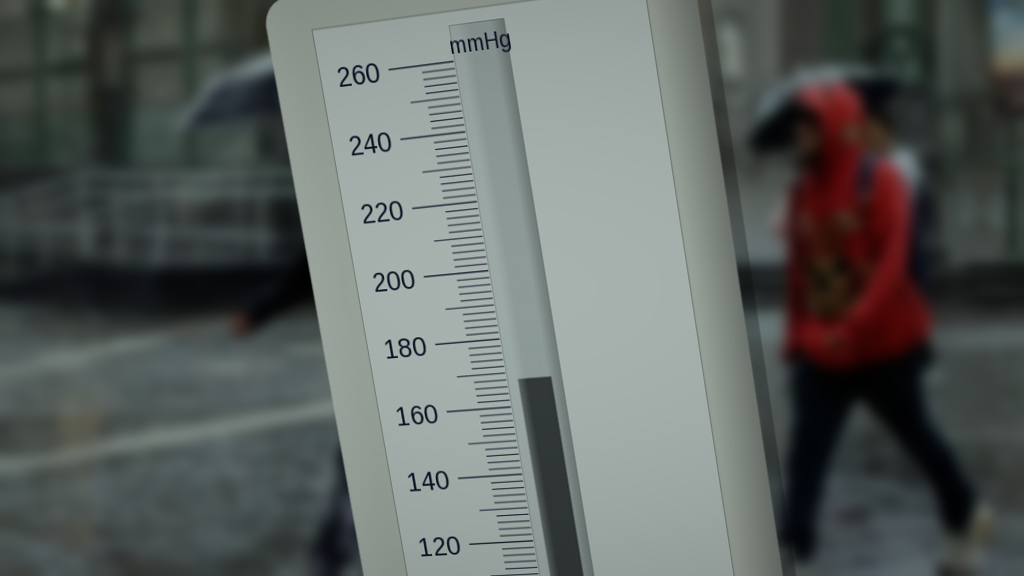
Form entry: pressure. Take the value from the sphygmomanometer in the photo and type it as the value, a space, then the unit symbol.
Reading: 168 mmHg
